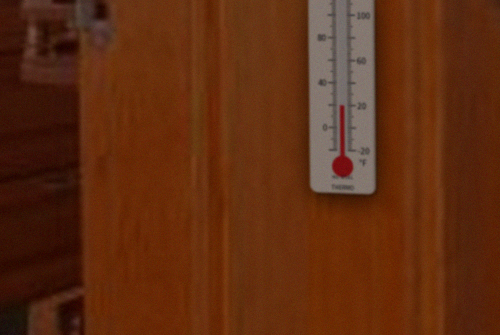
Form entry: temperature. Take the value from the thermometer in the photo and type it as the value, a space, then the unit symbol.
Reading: 20 °F
